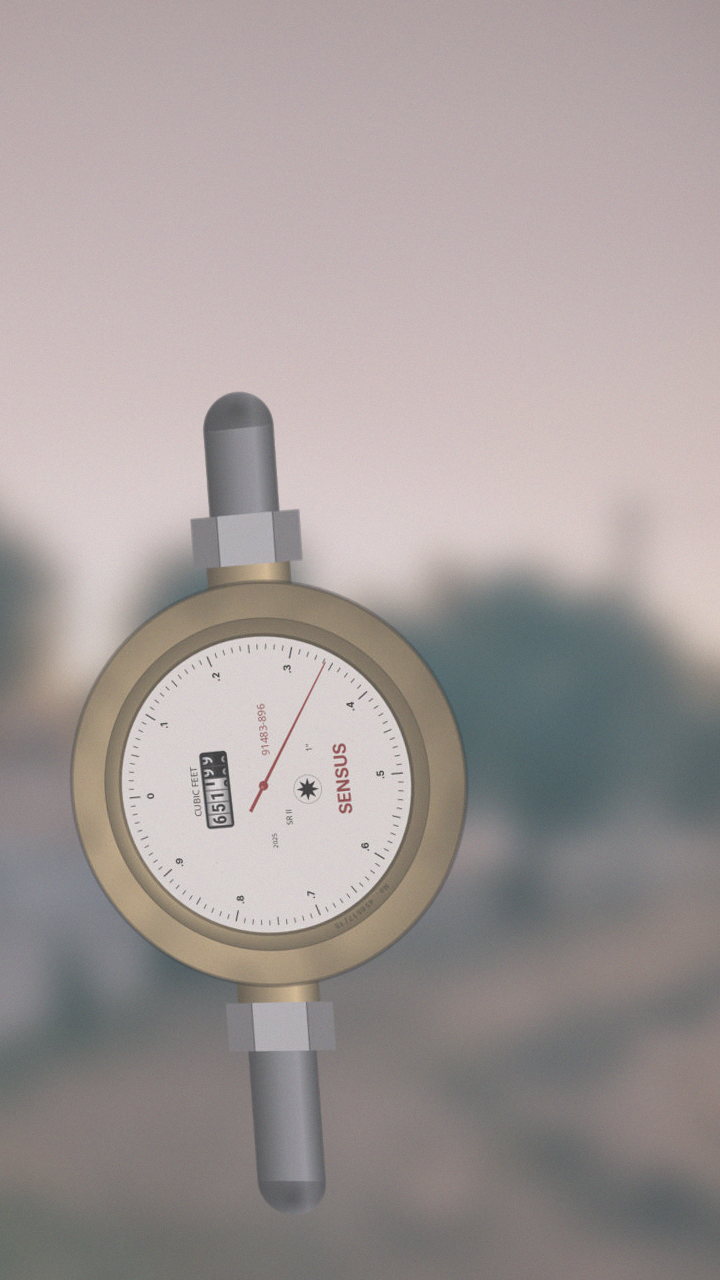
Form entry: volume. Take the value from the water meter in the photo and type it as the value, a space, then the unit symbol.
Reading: 651199.34 ft³
